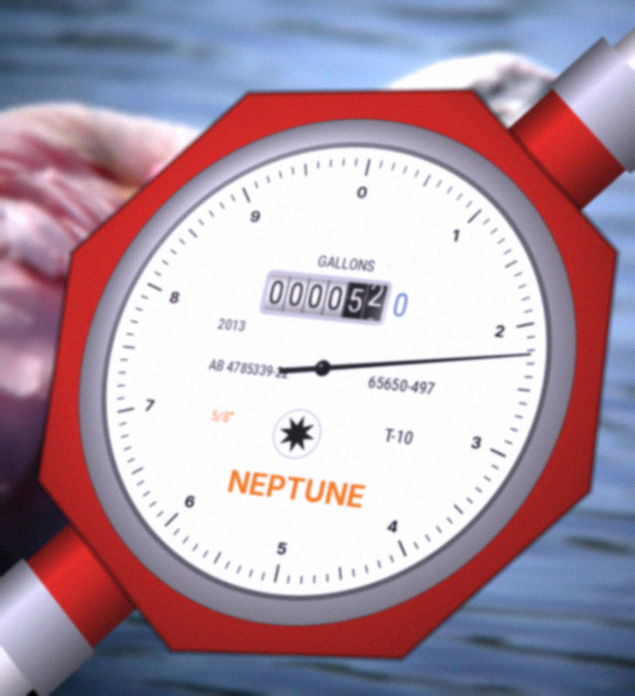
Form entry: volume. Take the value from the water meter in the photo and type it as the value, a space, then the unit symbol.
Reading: 522.2 gal
